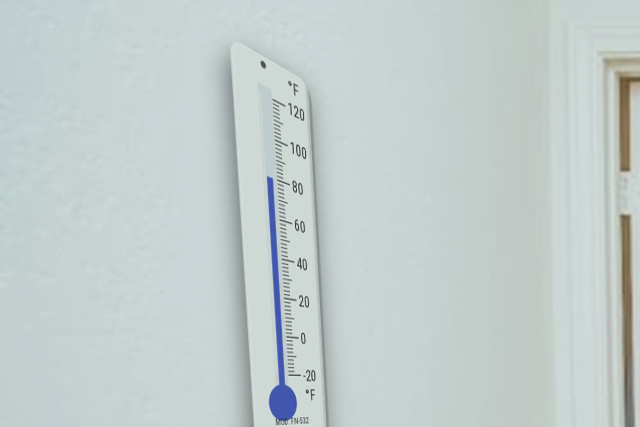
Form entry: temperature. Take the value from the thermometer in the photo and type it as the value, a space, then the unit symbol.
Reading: 80 °F
